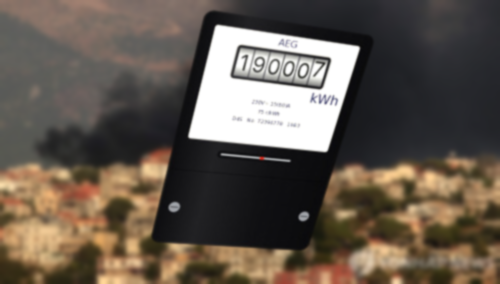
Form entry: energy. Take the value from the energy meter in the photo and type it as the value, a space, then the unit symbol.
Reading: 190007 kWh
